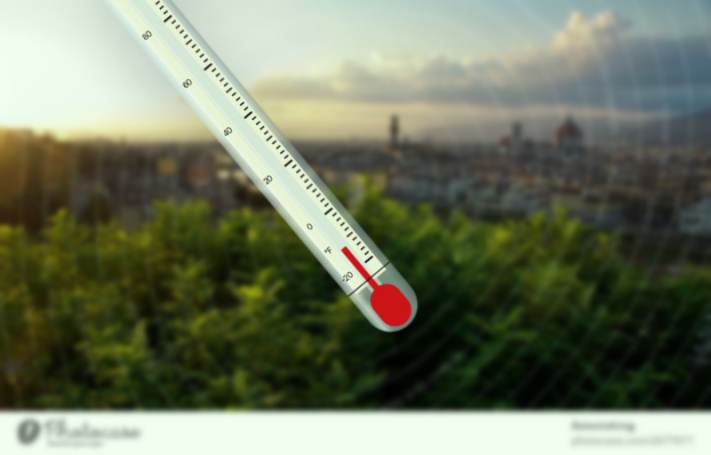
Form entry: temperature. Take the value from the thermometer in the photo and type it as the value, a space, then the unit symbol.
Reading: -12 °F
